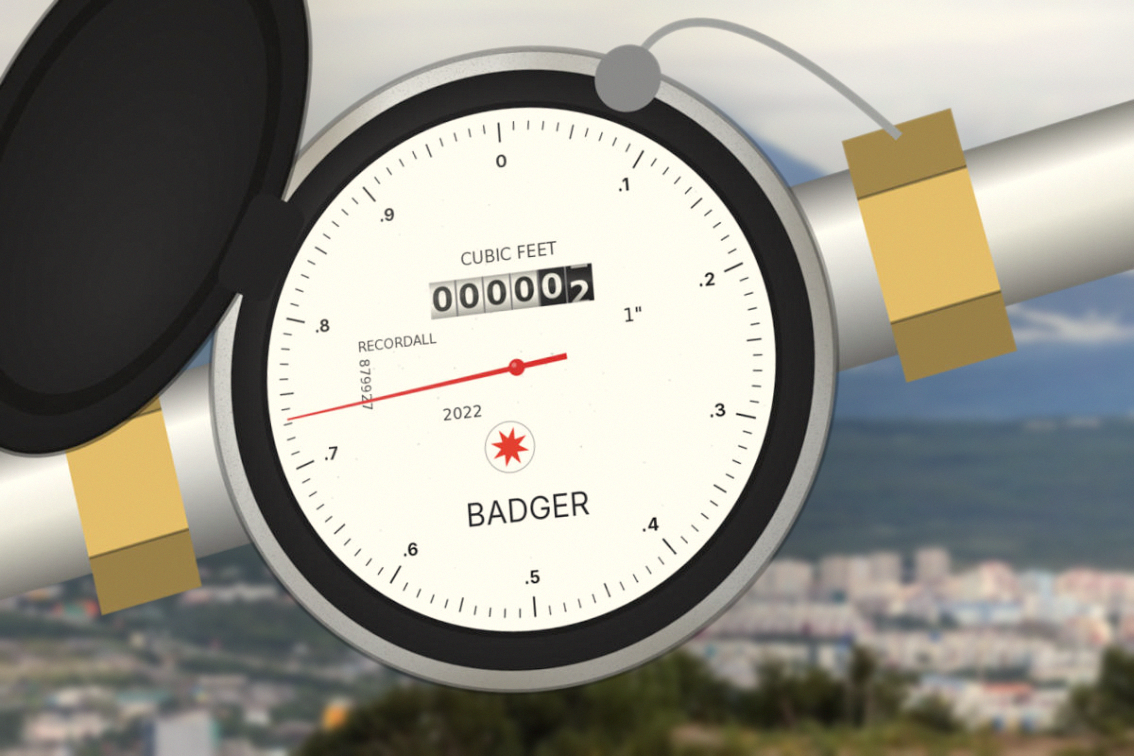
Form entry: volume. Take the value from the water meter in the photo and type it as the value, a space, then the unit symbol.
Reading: 1.73 ft³
